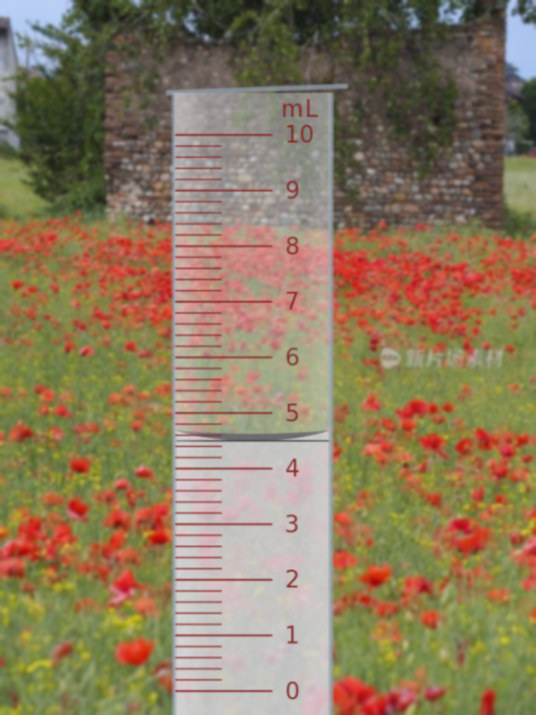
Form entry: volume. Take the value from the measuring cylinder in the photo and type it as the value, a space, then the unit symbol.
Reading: 4.5 mL
